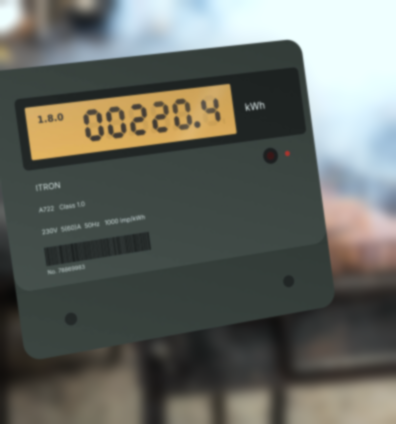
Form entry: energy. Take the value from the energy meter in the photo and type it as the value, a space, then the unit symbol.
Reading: 220.4 kWh
